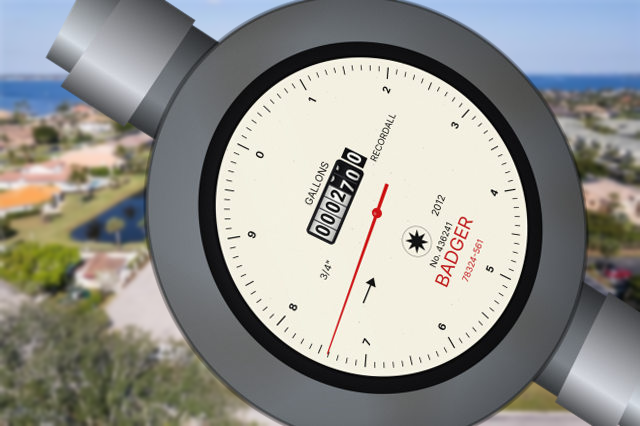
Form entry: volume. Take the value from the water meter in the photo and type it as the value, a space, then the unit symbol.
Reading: 2697.4 gal
